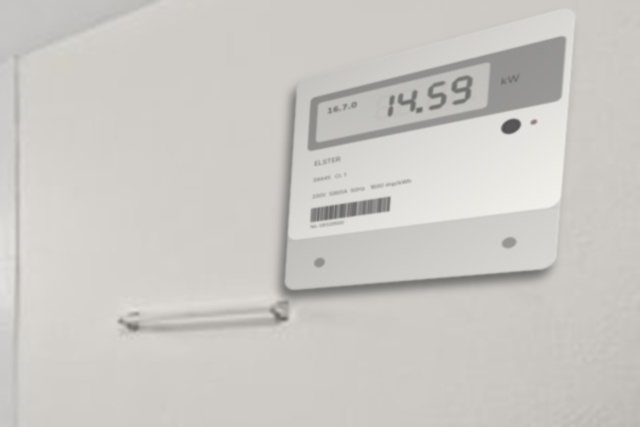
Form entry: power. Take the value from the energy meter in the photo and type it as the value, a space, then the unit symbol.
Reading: 14.59 kW
